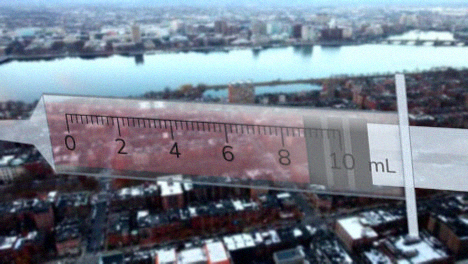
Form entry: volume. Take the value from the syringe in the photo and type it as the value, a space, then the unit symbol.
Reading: 8.8 mL
